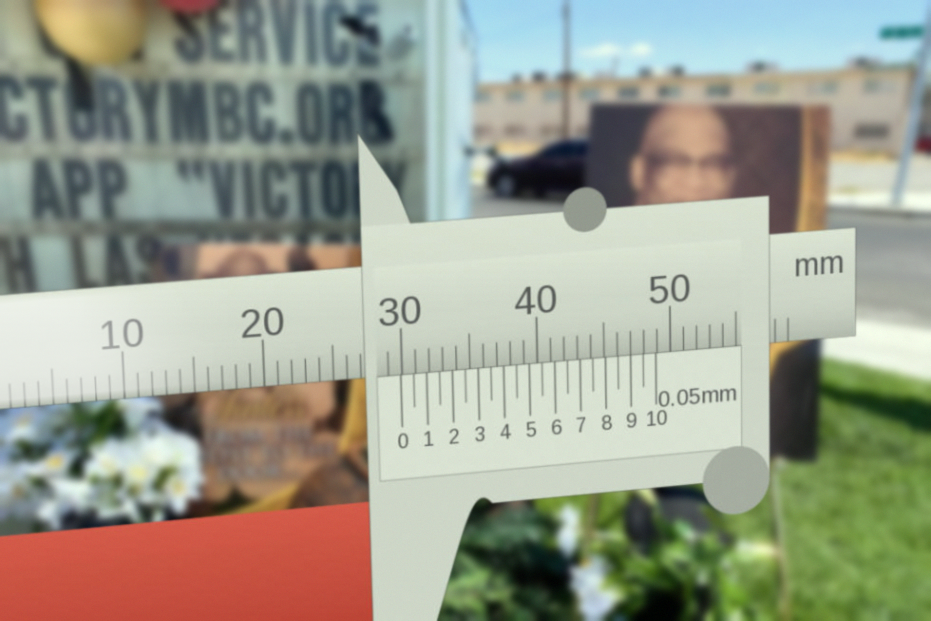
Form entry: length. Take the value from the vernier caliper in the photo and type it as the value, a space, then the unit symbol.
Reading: 29.9 mm
